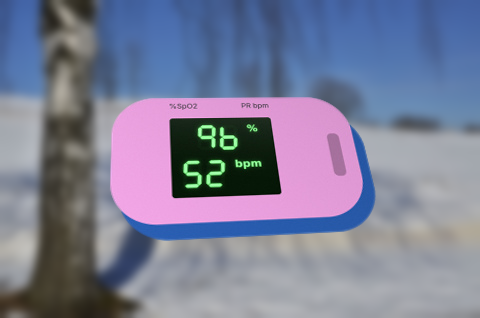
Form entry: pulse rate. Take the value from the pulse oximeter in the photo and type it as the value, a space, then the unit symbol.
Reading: 52 bpm
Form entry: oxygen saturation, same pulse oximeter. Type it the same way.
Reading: 96 %
